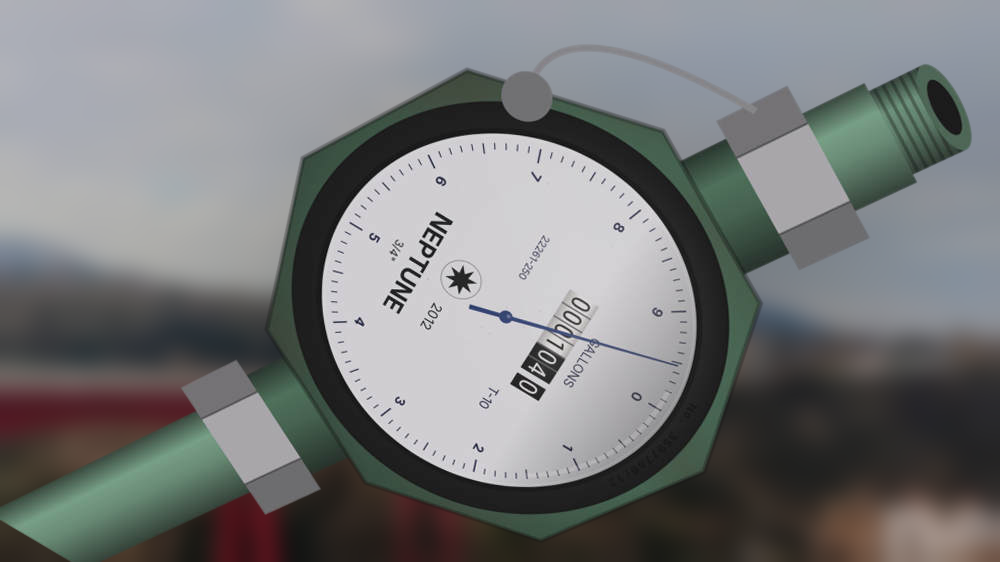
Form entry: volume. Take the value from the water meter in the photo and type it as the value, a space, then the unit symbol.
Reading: 1039.5 gal
